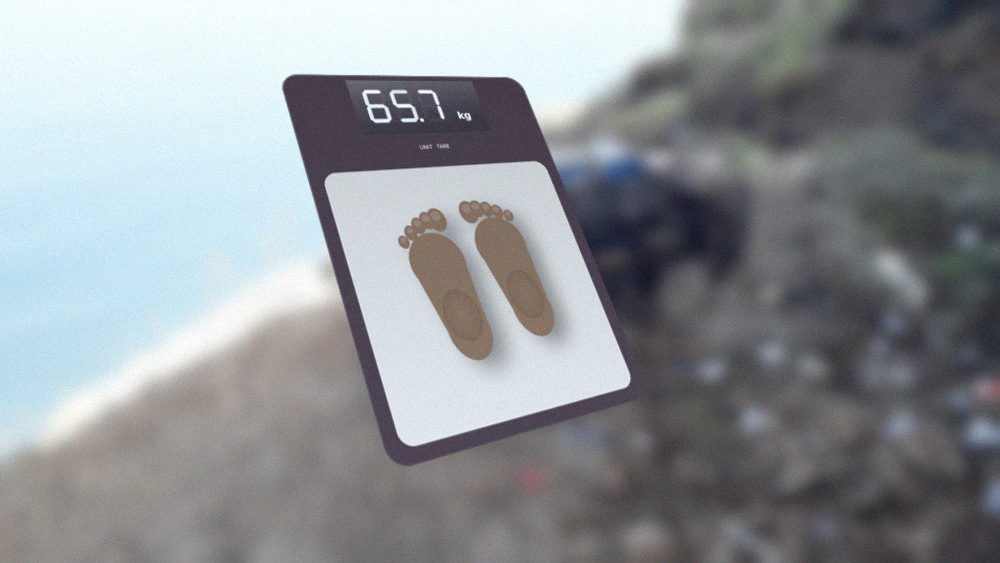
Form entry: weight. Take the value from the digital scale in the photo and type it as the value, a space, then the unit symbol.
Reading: 65.7 kg
